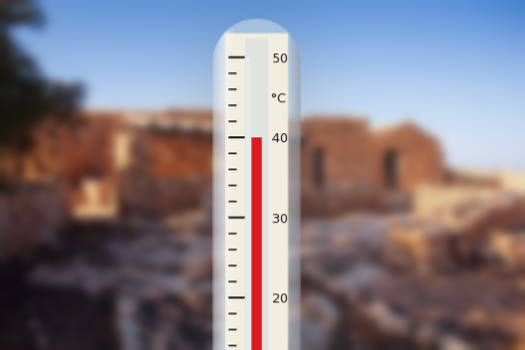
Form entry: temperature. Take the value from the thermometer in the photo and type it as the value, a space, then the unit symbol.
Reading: 40 °C
